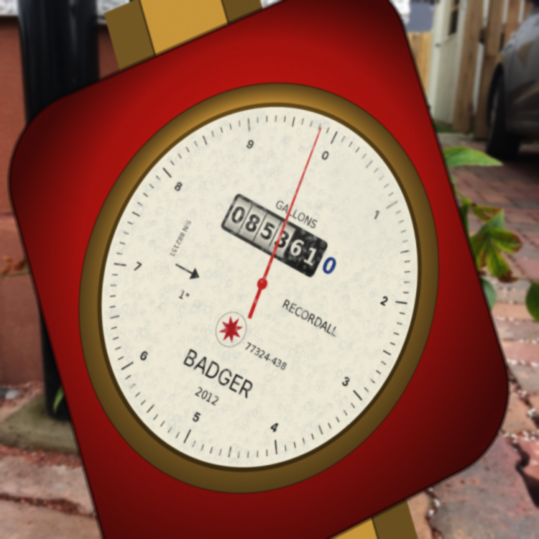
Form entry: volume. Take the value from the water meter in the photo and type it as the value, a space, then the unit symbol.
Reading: 853609.8 gal
